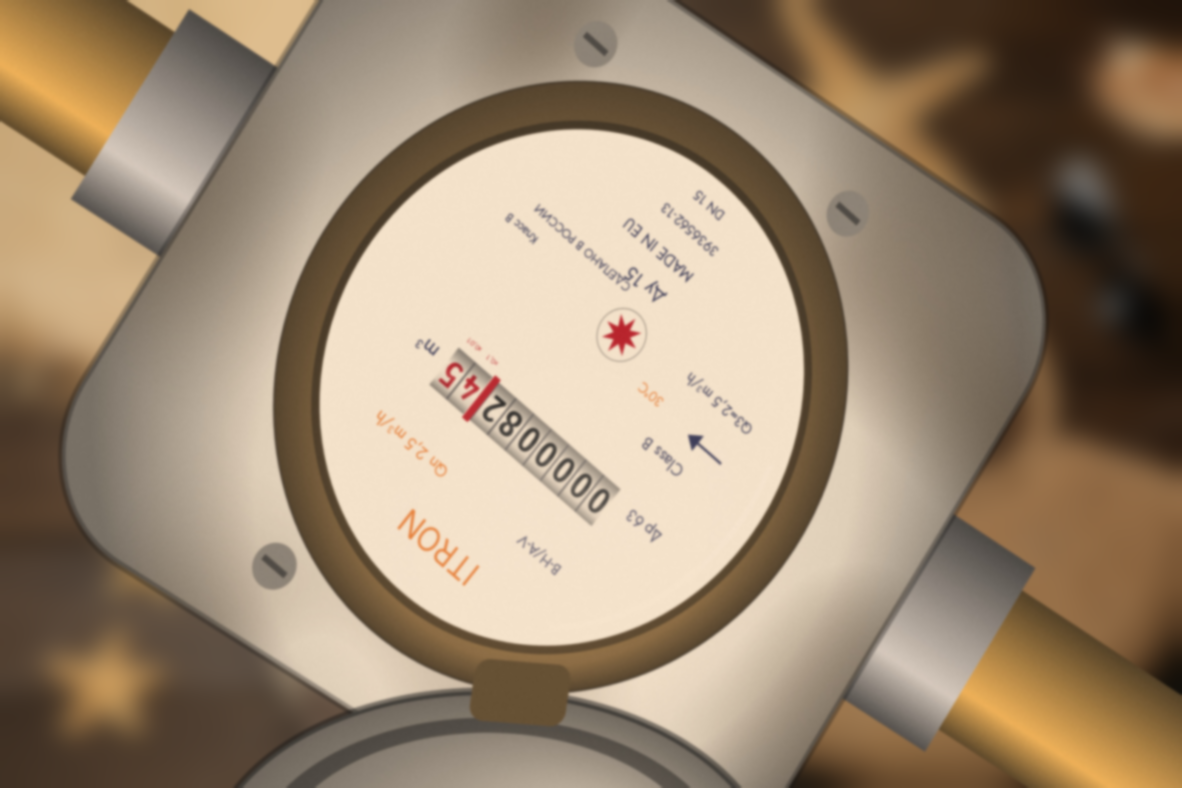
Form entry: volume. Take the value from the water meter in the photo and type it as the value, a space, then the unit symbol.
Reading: 82.45 m³
